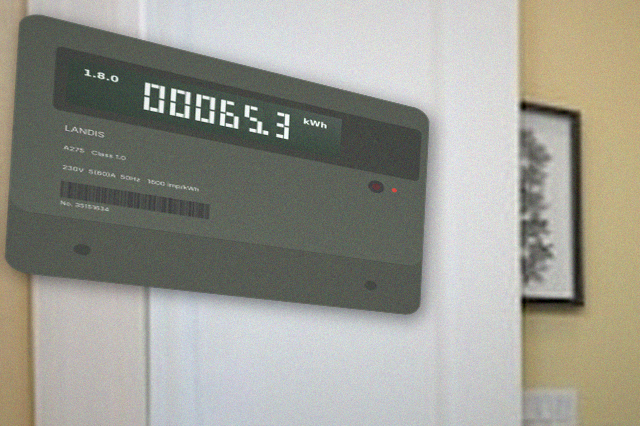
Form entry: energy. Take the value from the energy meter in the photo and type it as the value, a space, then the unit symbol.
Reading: 65.3 kWh
